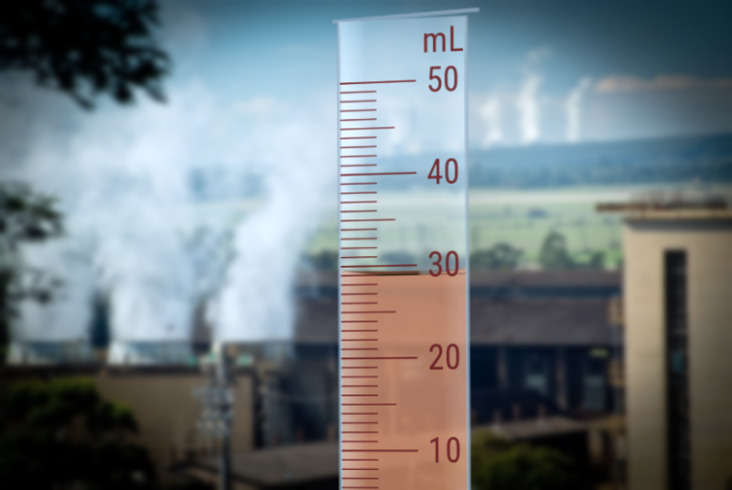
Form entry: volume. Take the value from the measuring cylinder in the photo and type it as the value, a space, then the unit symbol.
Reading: 29 mL
